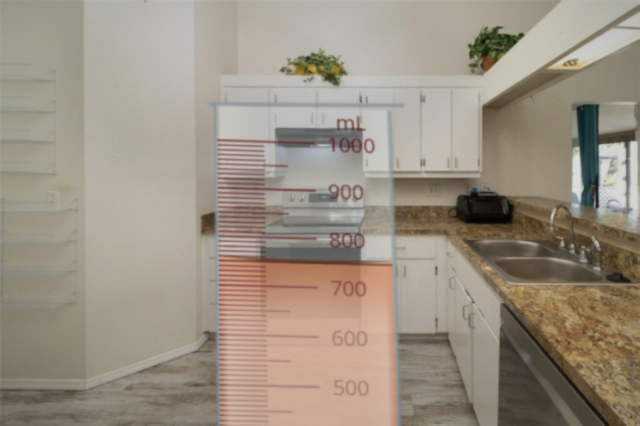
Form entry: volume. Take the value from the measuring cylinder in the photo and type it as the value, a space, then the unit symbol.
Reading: 750 mL
